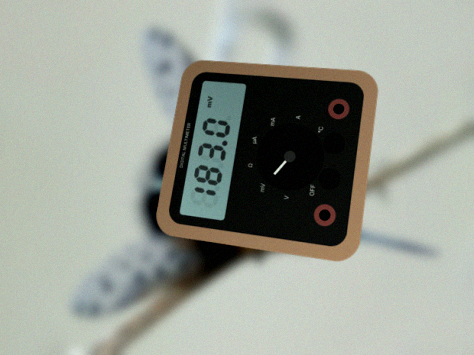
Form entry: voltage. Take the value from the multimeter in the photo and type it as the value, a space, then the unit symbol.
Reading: 183.0 mV
